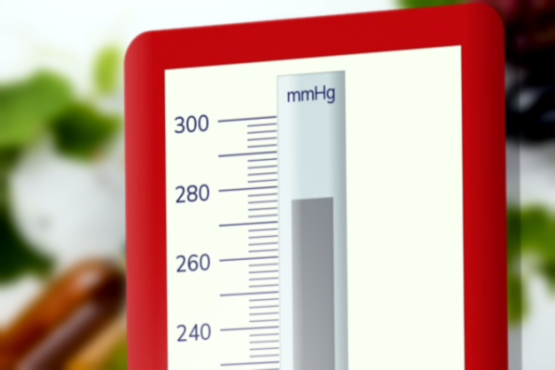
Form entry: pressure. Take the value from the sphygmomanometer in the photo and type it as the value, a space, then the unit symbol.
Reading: 276 mmHg
